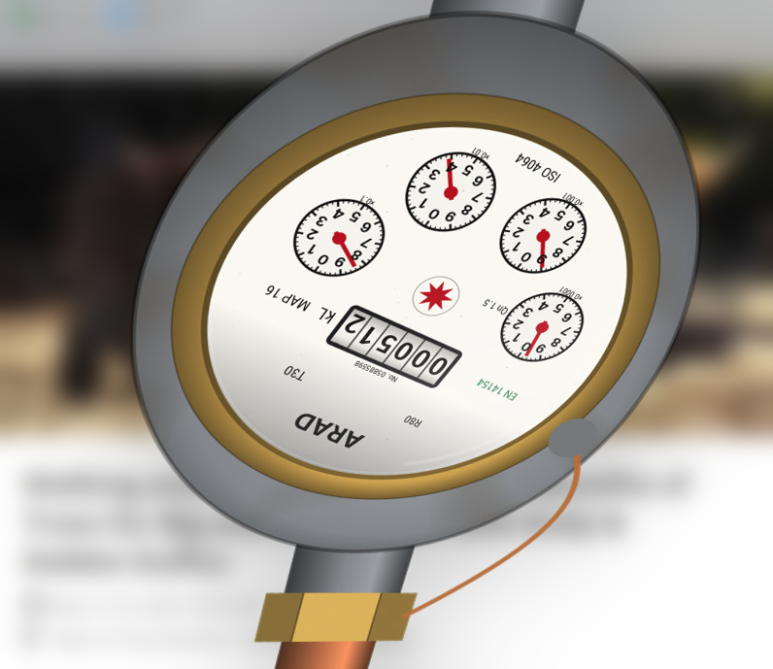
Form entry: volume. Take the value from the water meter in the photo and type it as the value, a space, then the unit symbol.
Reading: 511.8389 kL
